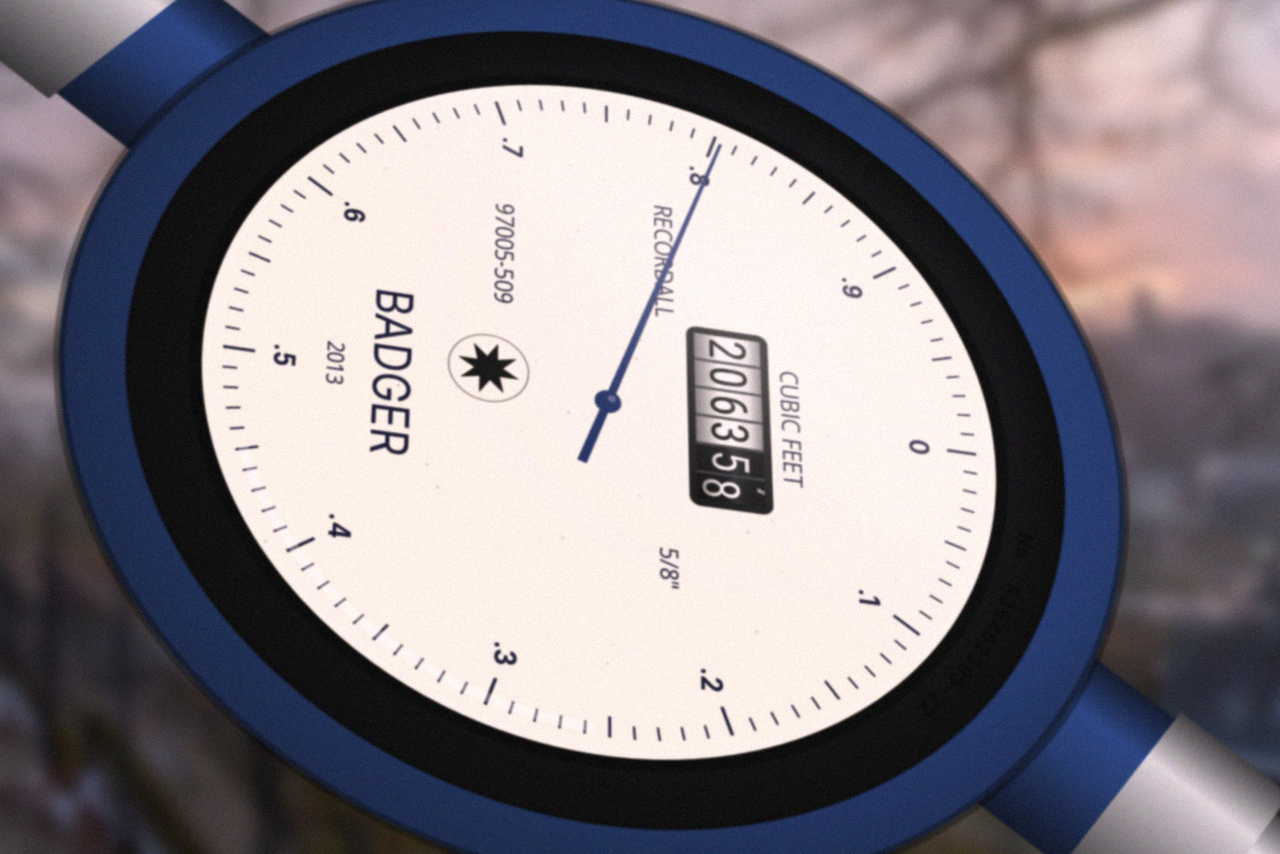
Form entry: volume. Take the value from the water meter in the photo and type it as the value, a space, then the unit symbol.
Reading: 206357.80 ft³
